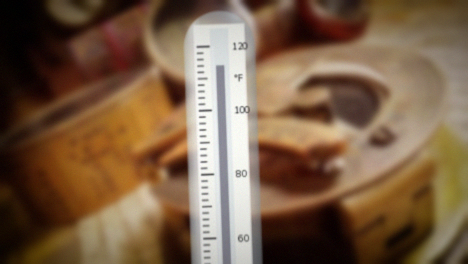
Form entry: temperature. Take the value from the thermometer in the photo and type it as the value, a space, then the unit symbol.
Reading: 114 °F
